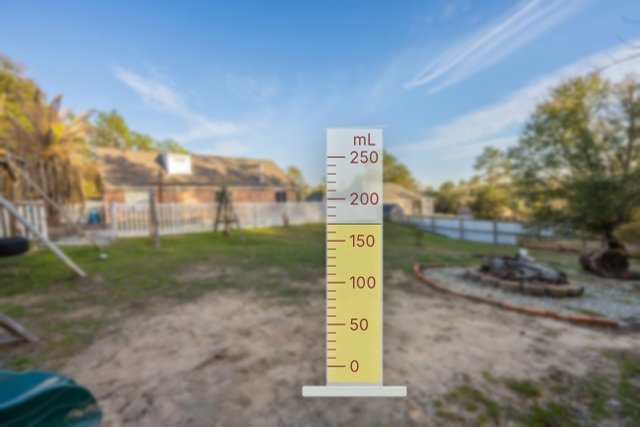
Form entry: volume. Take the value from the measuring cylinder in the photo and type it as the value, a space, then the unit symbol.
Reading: 170 mL
